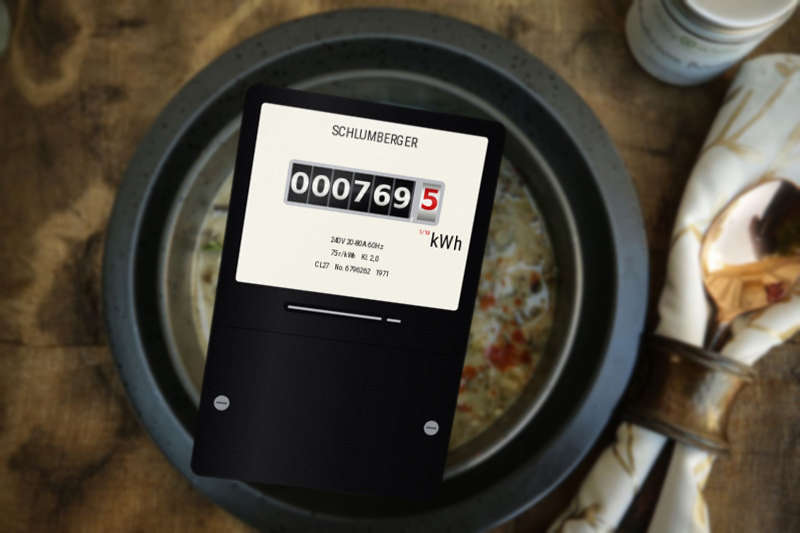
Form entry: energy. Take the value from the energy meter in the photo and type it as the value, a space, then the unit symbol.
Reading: 769.5 kWh
